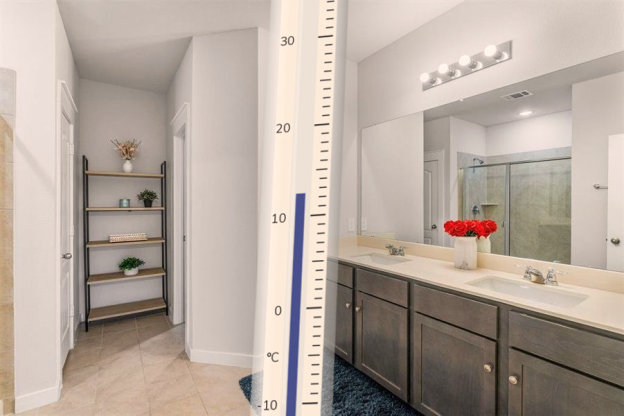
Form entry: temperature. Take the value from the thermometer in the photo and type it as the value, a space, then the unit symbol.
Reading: 12.5 °C
